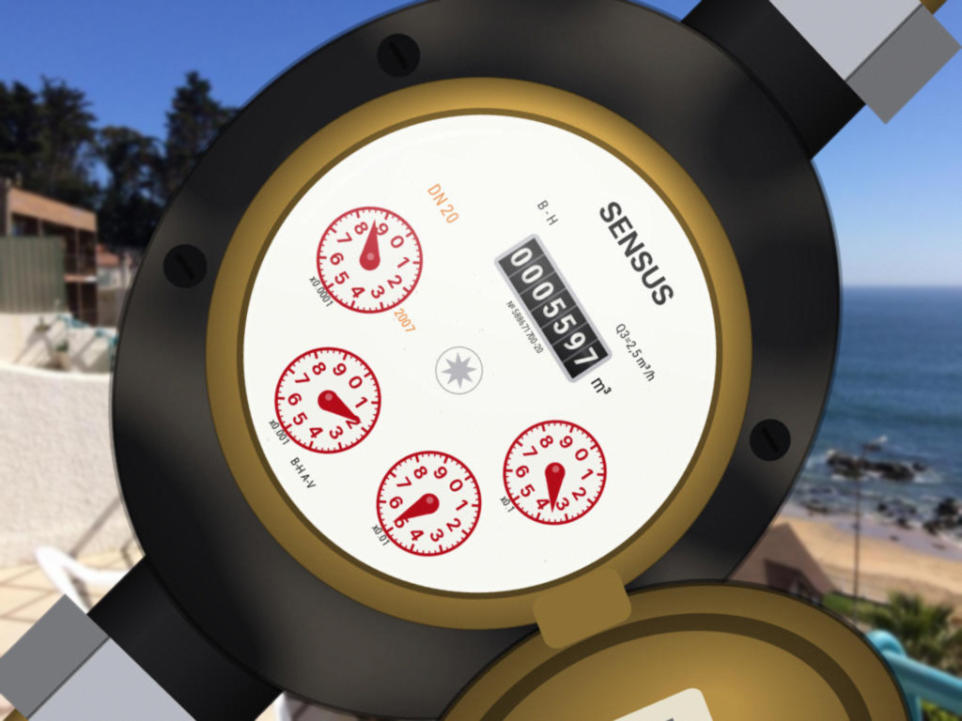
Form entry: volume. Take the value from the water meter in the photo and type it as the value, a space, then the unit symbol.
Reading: 5597.3518 m³
